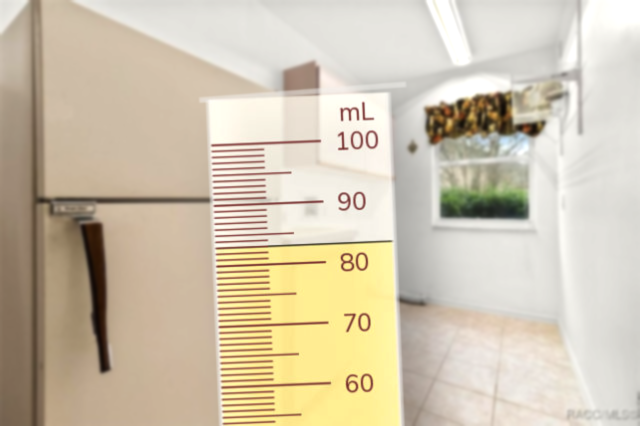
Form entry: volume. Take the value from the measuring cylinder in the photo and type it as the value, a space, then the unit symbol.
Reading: 83 mL
